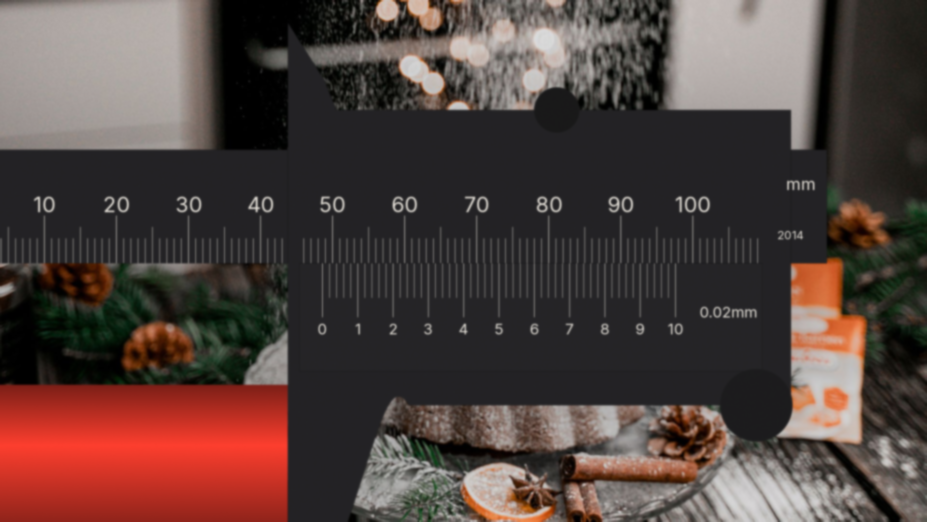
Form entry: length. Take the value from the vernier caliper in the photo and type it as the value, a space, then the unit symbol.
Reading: 48.6 mm
